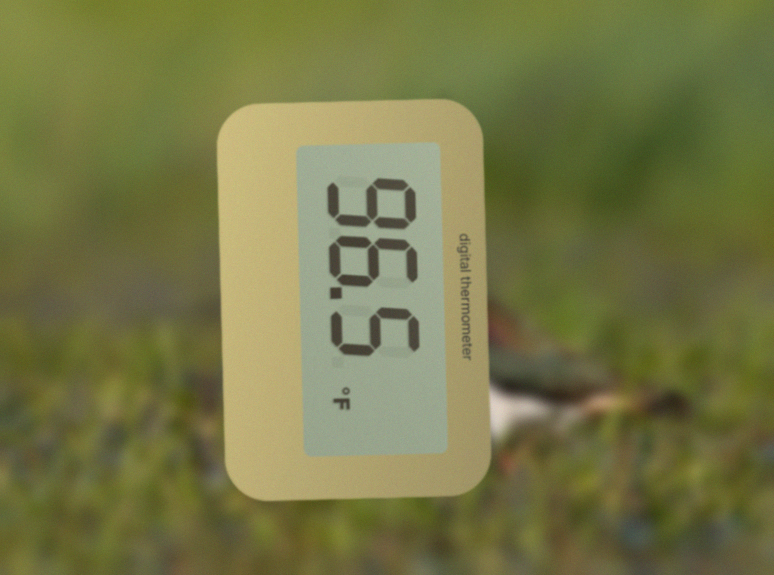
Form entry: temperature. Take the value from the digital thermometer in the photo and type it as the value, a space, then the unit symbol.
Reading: 96.5 °F
